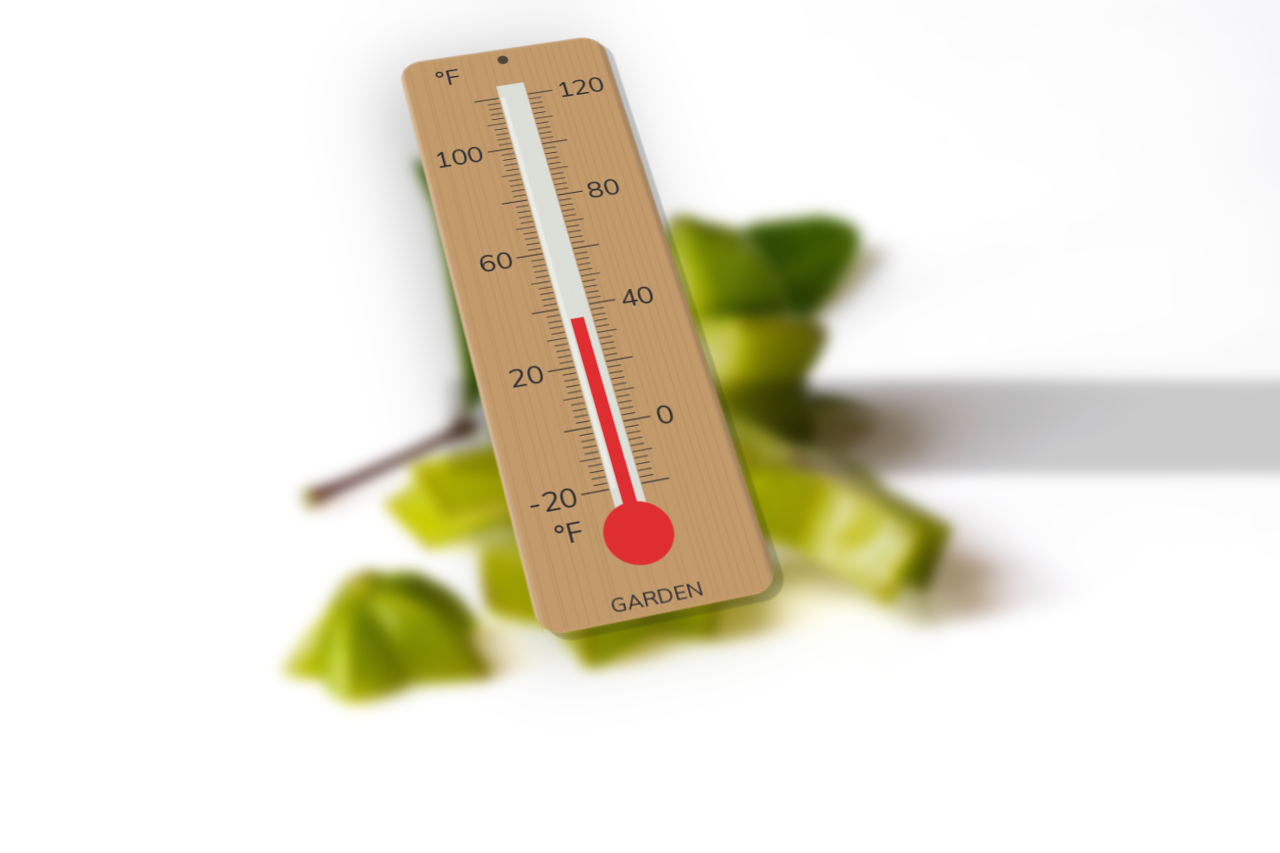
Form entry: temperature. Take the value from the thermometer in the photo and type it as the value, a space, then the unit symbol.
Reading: 36 °F
